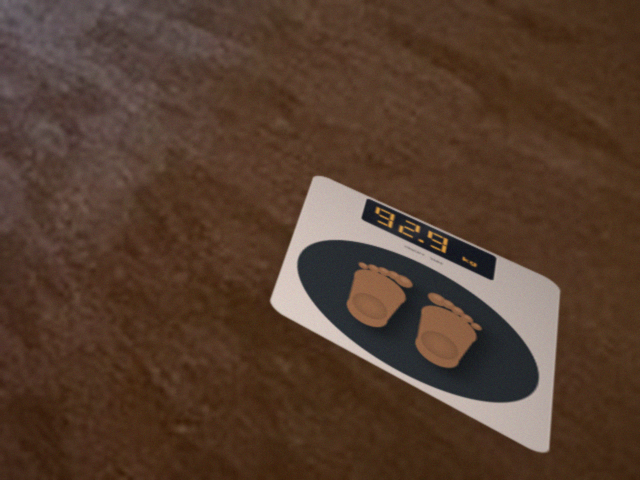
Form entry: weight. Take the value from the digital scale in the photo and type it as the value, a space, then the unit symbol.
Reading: 92.9 kg
